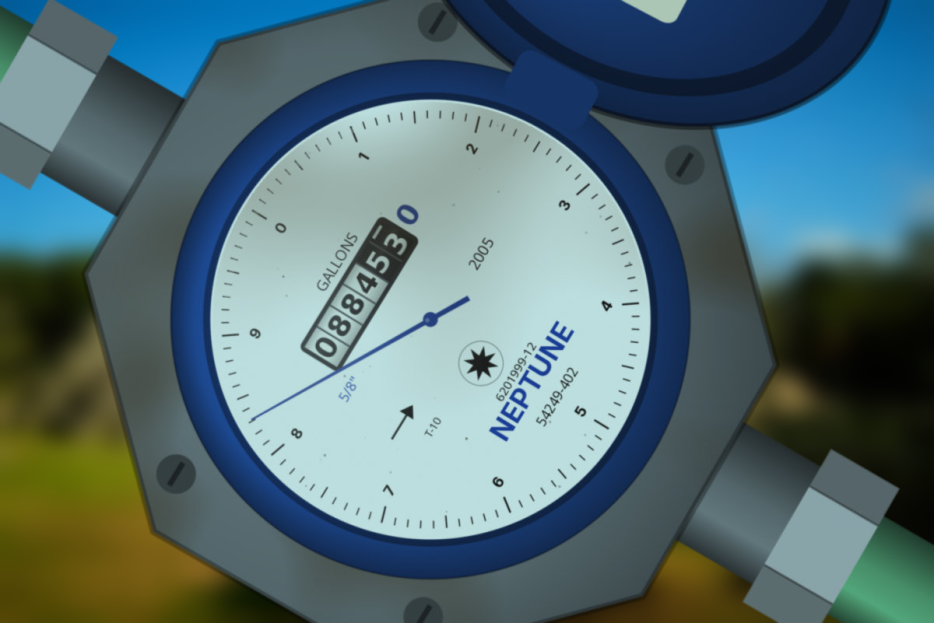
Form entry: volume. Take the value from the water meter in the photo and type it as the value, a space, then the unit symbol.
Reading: 884528.3 gal
